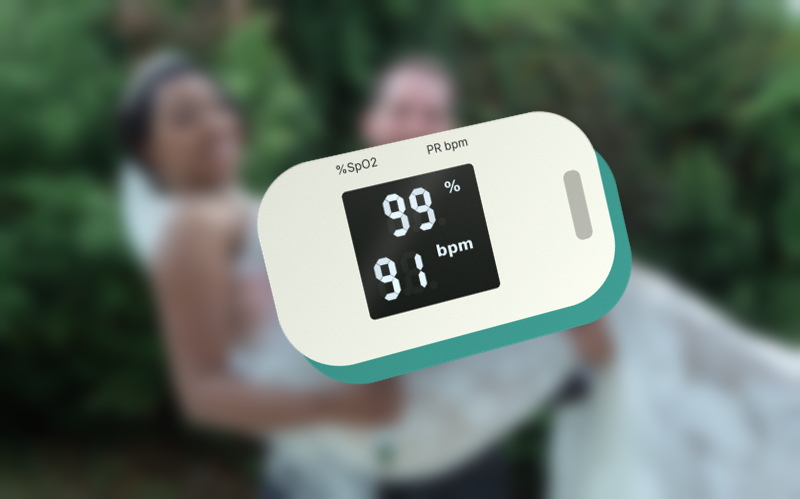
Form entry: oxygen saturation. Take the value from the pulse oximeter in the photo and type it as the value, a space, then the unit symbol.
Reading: 99 %
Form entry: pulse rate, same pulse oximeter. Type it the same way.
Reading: 91 bpm
